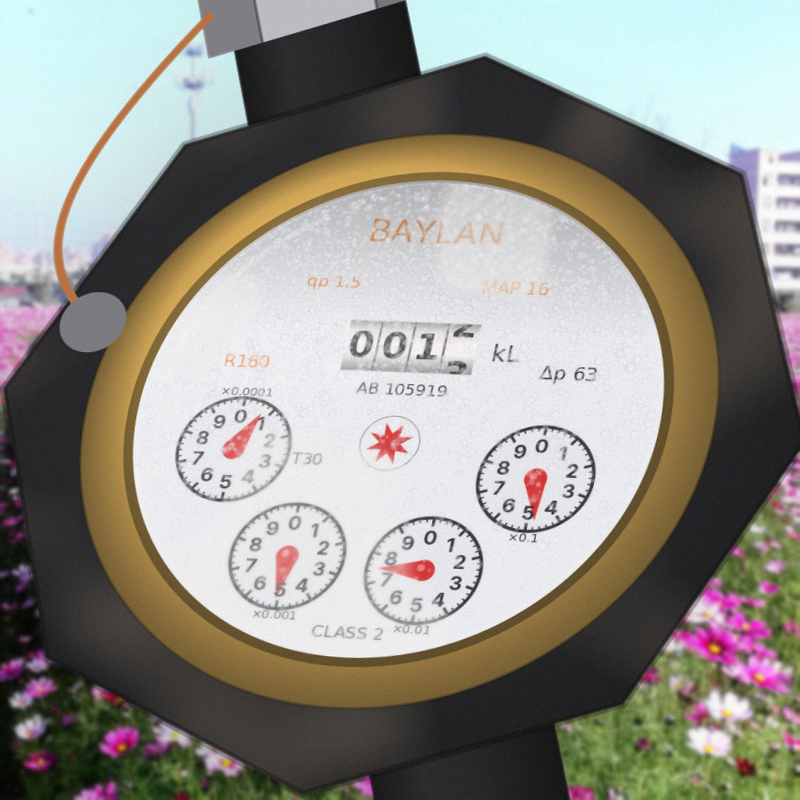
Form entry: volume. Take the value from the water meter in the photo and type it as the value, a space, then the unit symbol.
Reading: 12.4750 kL
